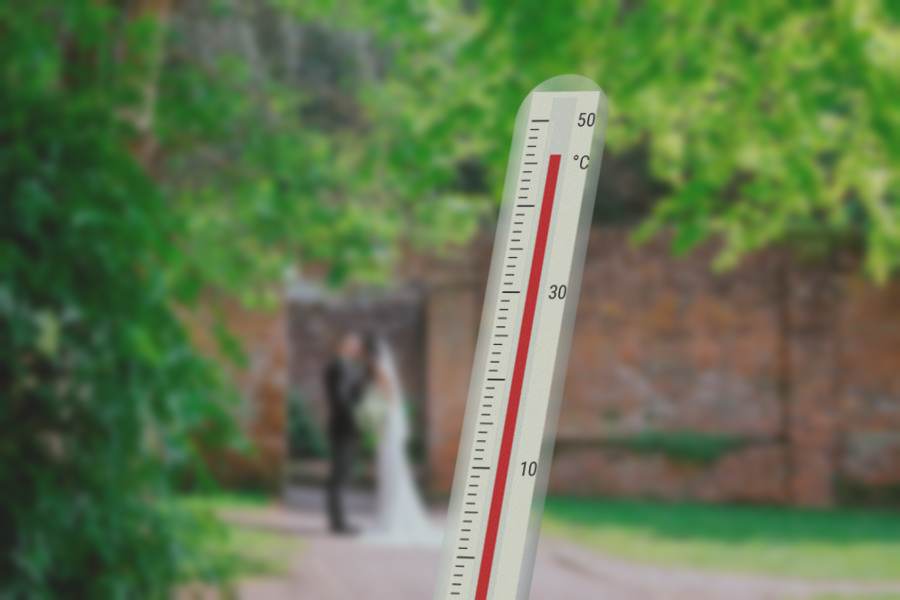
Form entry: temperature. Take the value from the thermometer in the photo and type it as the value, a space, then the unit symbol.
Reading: 46 °C
